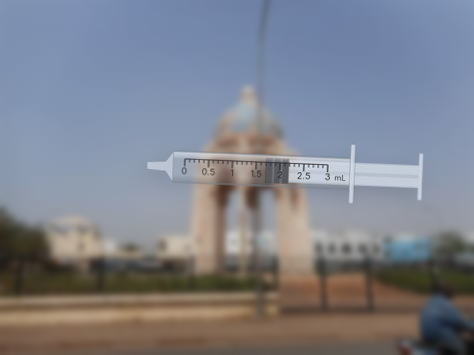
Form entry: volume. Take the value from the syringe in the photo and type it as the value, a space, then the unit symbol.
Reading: 1.7 mL
